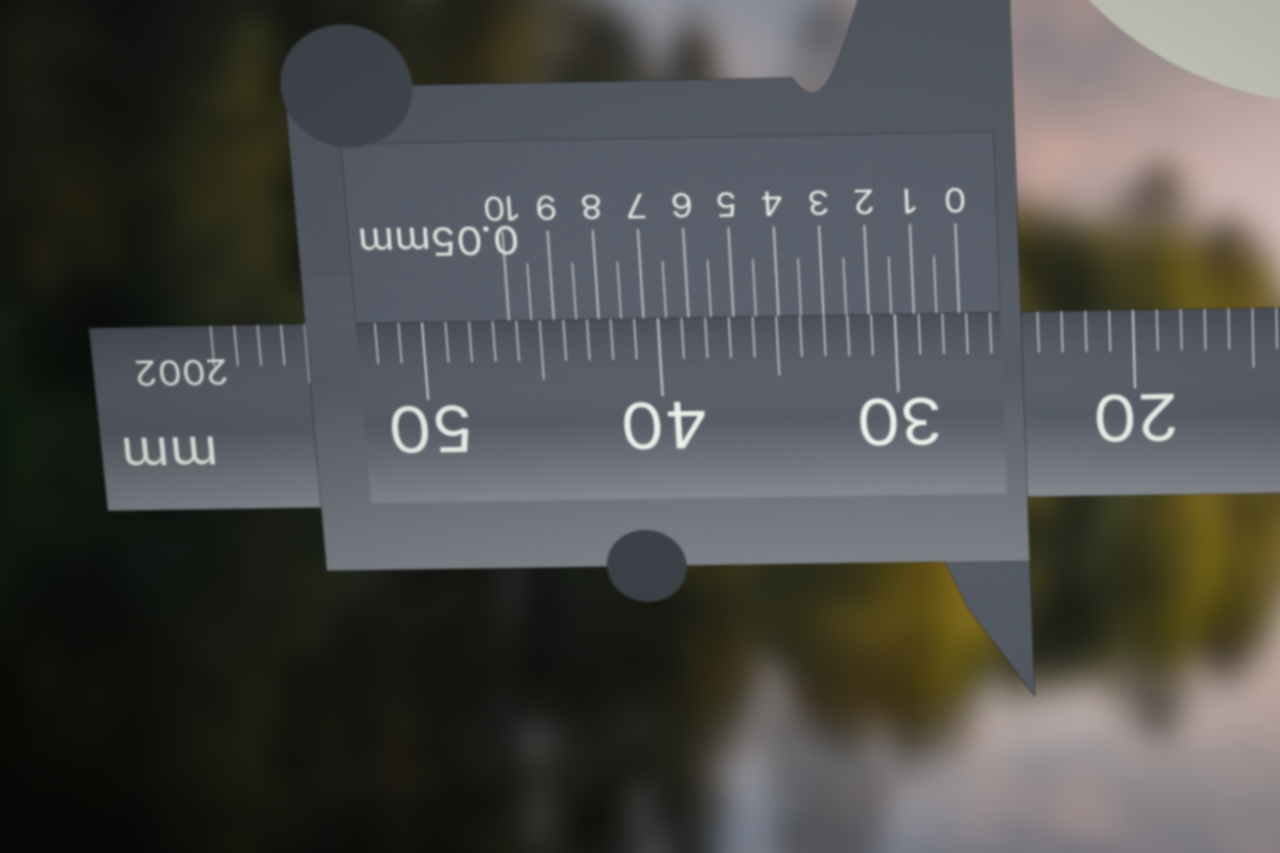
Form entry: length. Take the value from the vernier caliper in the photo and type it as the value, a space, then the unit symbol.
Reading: 27.3 mm
